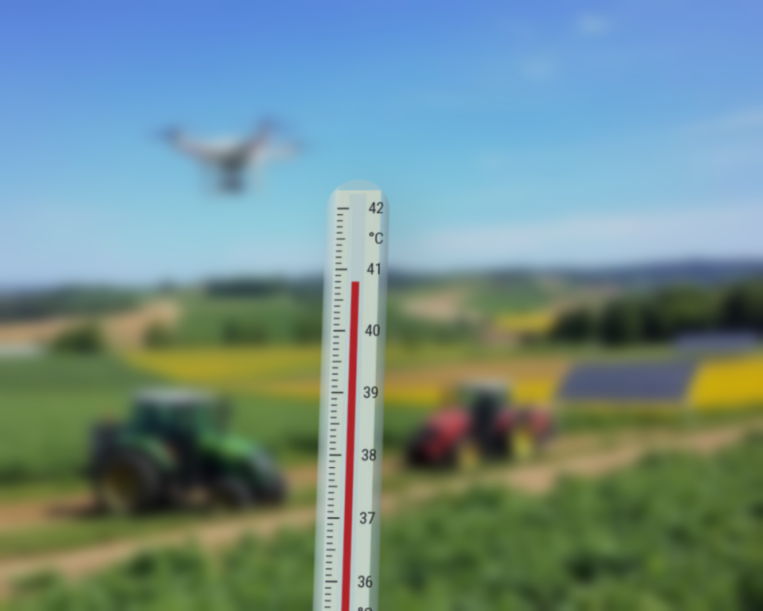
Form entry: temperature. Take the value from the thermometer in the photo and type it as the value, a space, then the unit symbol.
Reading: 40.8 °C
